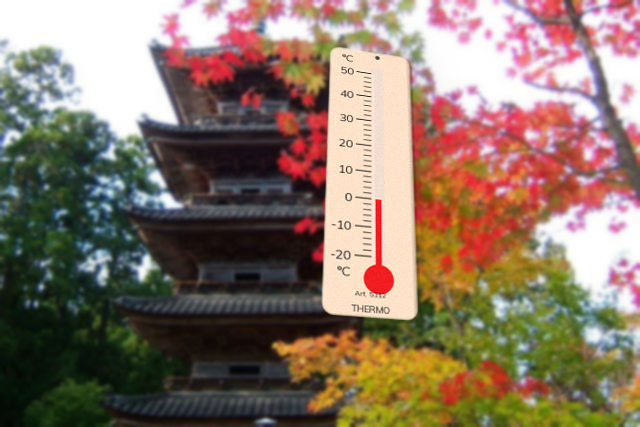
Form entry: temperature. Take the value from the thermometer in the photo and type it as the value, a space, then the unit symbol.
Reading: 0 °C
